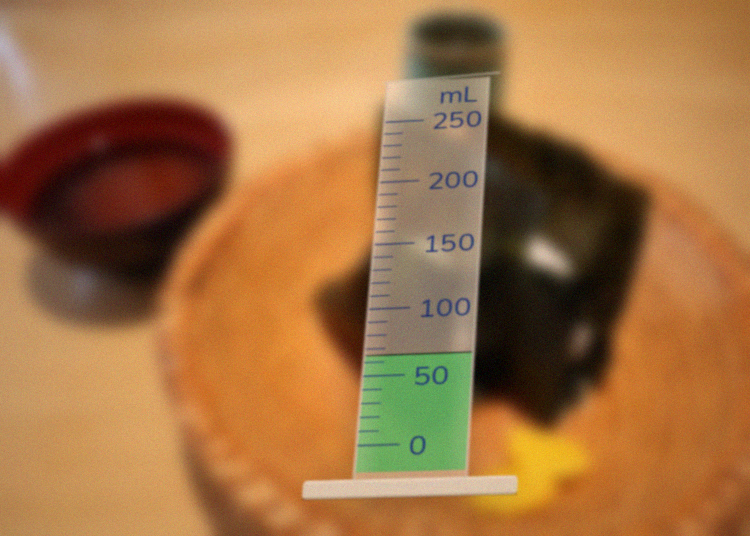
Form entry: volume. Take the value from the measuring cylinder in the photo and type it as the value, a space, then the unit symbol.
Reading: 65 mL
